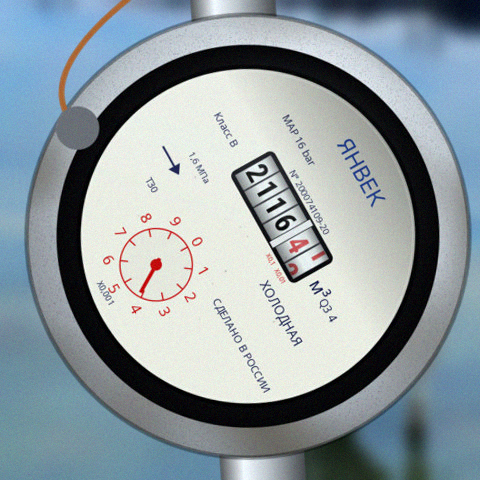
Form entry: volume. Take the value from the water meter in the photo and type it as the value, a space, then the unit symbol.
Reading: 2116.414 m³
